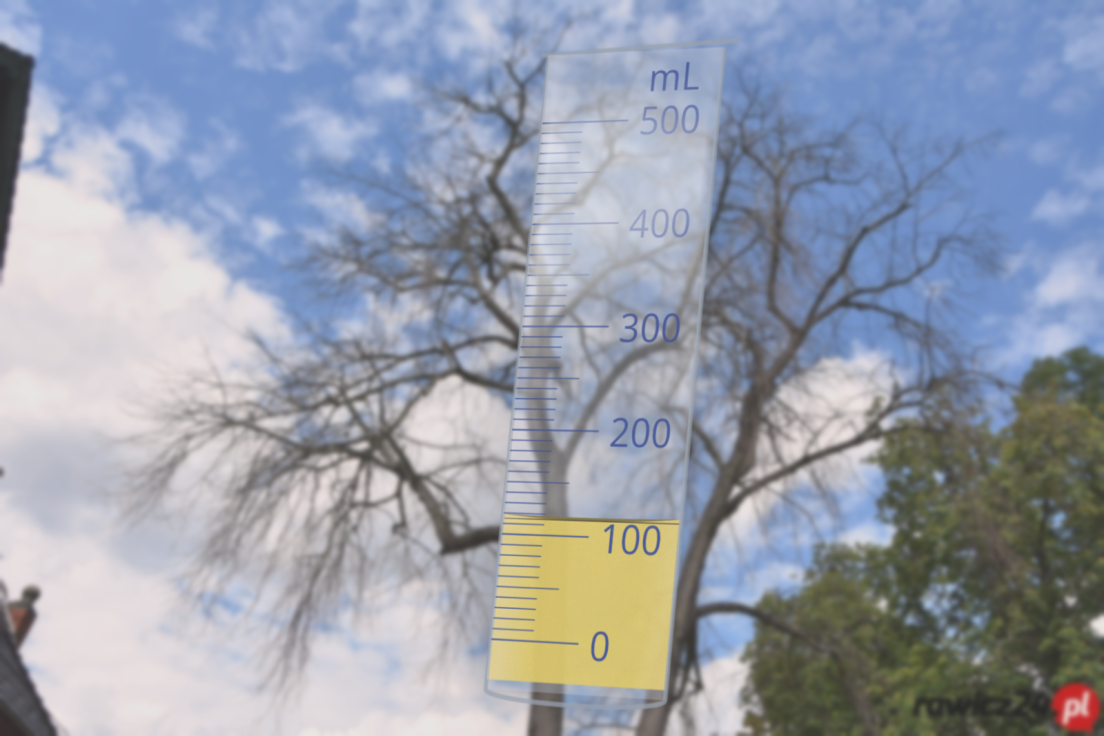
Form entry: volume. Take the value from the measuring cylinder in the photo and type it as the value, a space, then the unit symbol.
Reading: 115 mL
